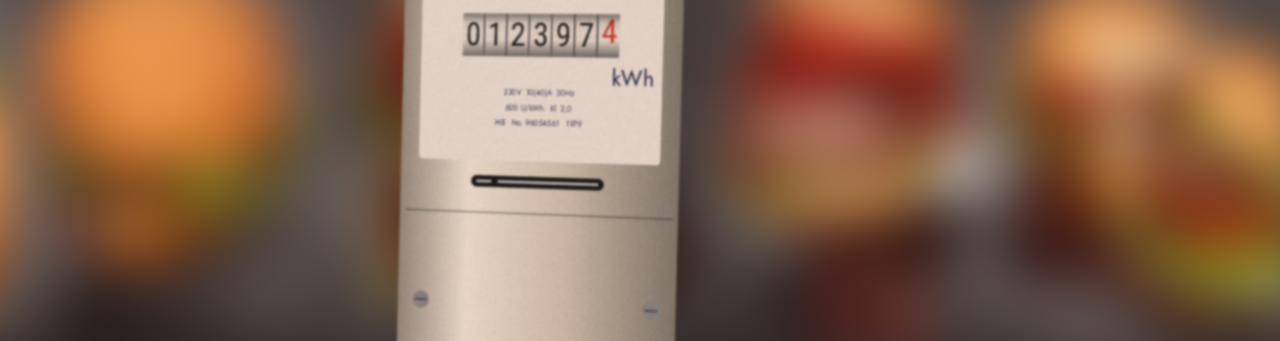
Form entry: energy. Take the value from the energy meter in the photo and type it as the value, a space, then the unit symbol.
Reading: 12397.4 kWh
